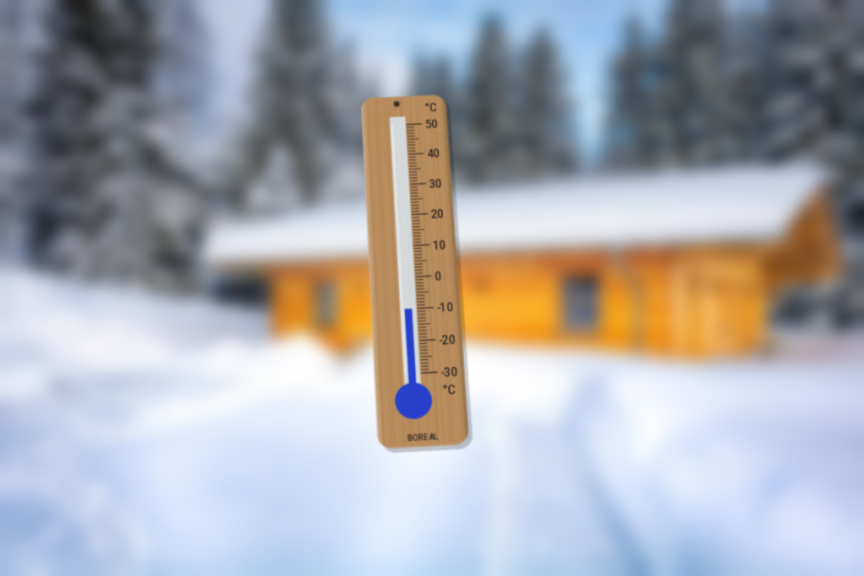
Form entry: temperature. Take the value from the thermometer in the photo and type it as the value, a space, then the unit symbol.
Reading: -10 °C
